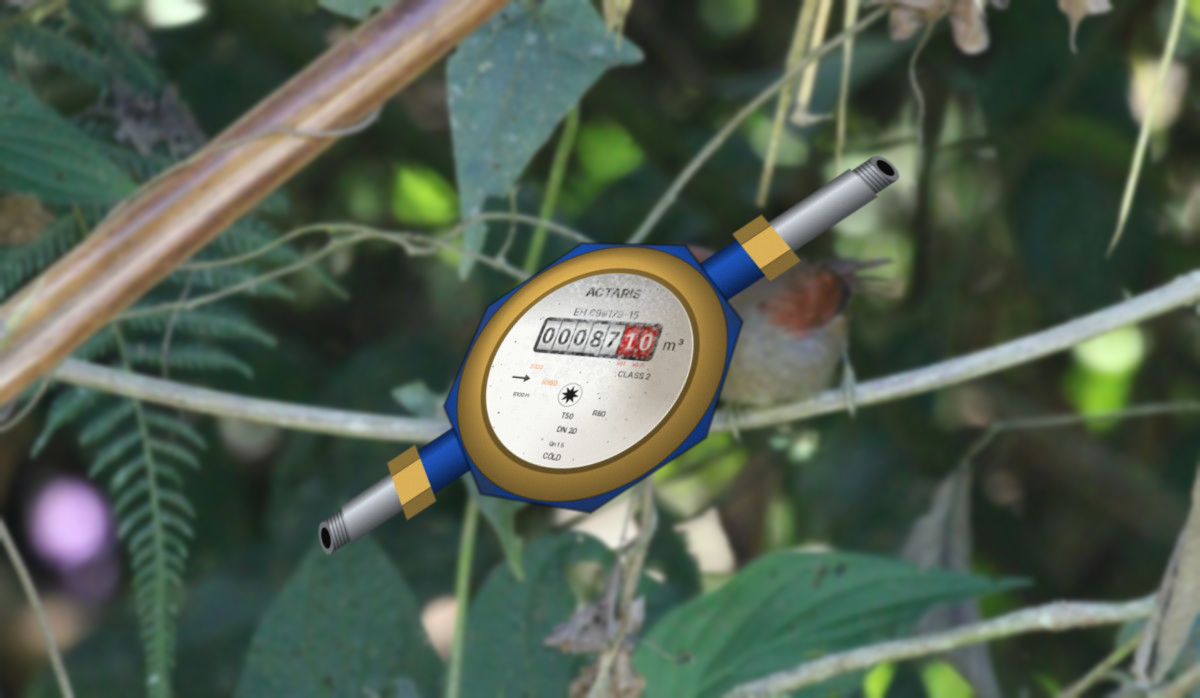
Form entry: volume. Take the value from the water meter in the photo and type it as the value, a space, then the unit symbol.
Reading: 87.10 m³
